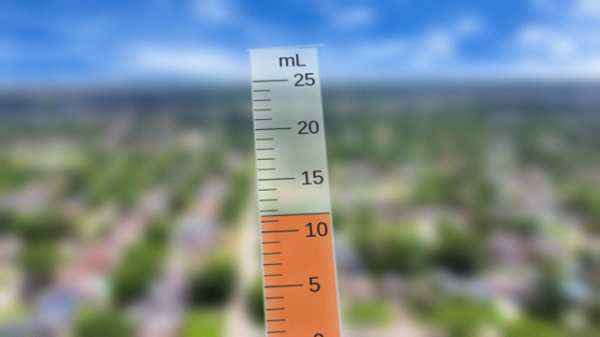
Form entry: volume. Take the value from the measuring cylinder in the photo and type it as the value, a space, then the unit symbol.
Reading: 11.5 mL
